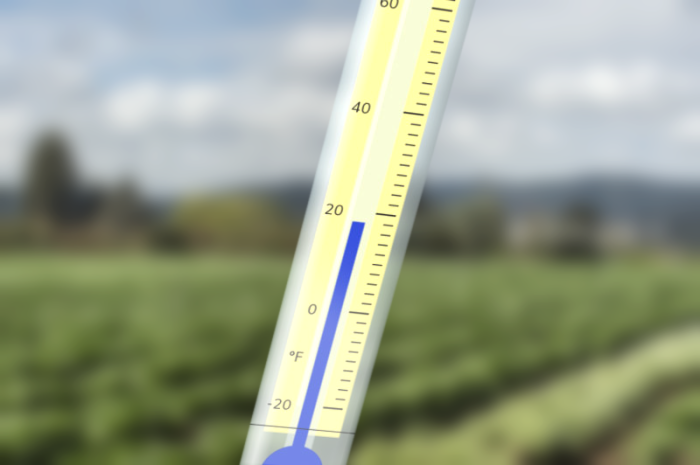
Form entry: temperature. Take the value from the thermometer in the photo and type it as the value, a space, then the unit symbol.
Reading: 18 °F
